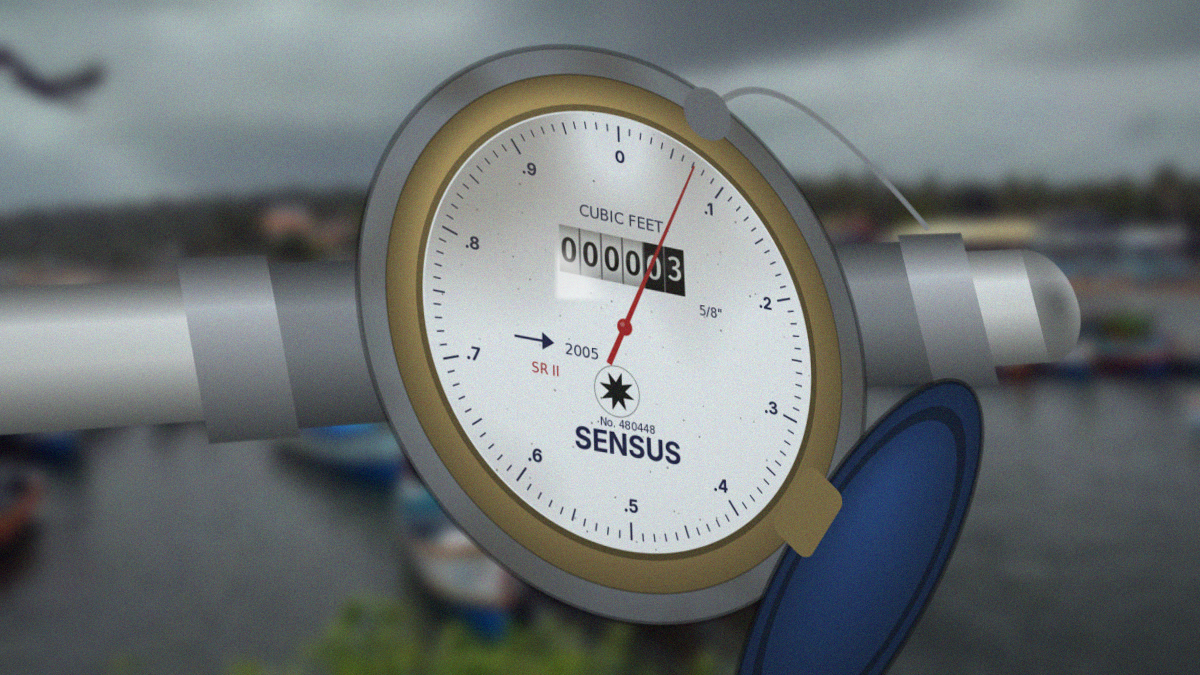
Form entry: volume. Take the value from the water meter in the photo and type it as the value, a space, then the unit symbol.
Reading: 3.07 ft³
